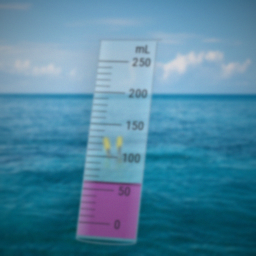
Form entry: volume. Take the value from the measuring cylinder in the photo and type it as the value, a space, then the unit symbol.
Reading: 60 mL
